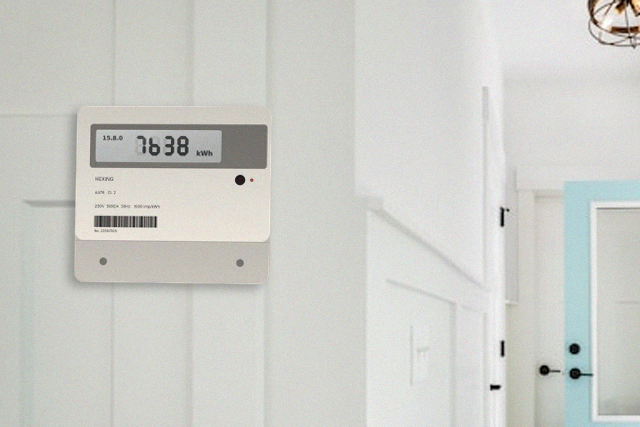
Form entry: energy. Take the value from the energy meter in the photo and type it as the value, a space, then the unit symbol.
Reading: 7638 kWh
